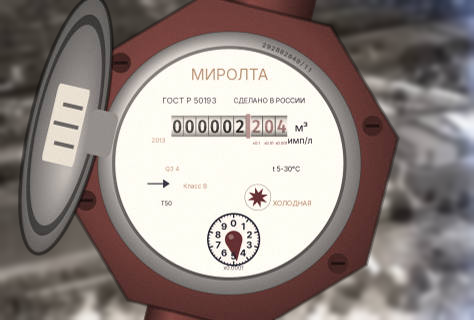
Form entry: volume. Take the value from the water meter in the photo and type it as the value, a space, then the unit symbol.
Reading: 2.2044 m³
